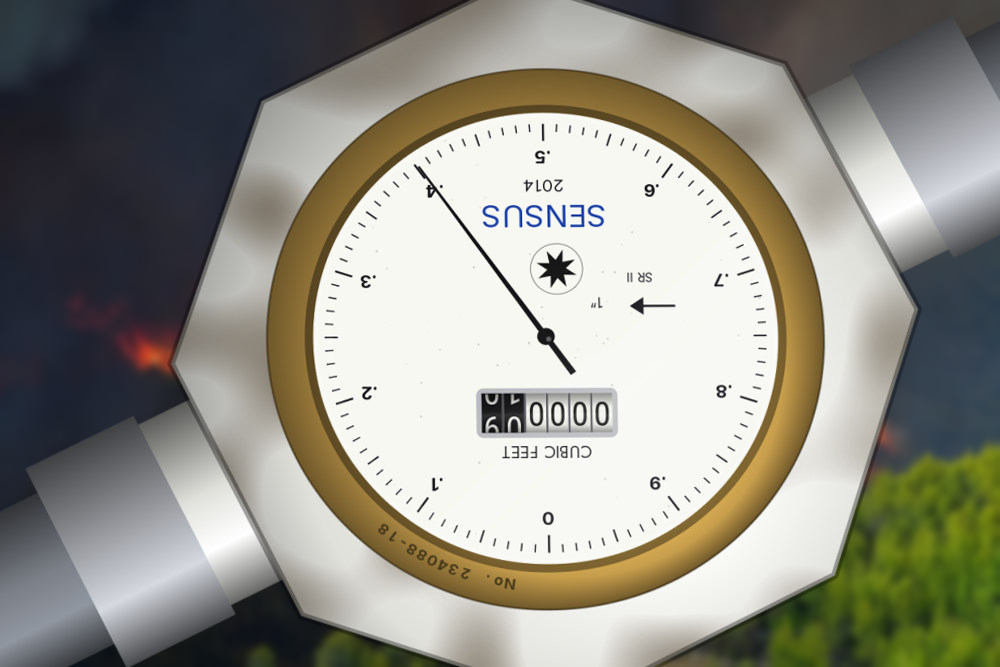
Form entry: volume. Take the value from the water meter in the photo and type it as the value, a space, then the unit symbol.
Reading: 9.40 ft³
